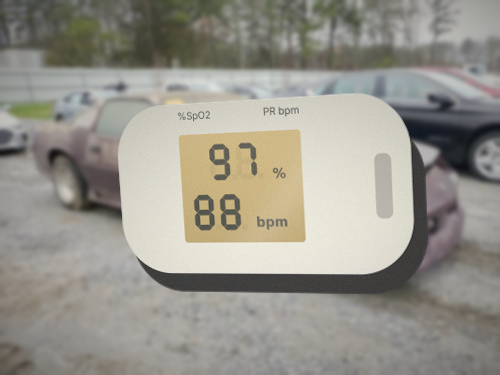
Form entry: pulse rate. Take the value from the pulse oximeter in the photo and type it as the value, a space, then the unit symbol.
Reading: 88 bpm
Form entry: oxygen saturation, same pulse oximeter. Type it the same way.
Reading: 97 %
